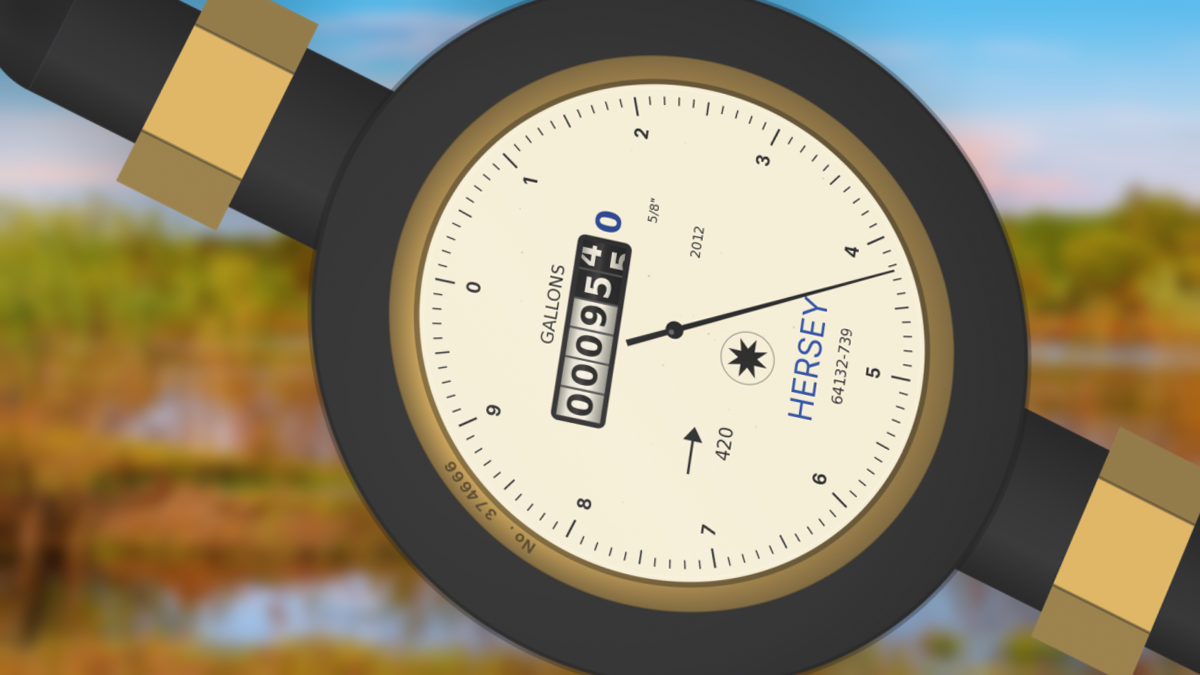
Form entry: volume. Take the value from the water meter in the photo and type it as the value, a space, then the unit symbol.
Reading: 9544.2 gal
